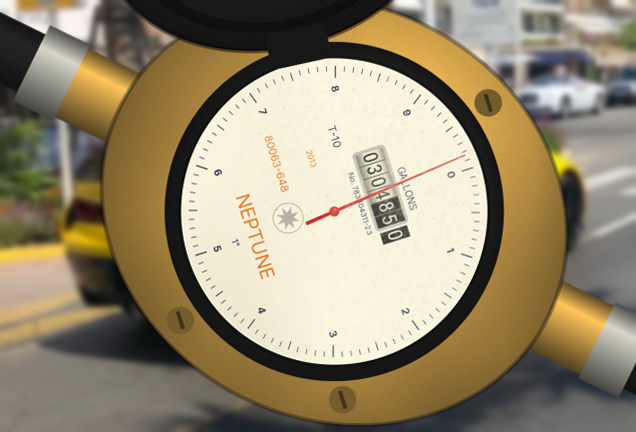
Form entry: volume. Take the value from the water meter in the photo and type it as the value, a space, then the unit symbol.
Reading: 304849.8 gal
